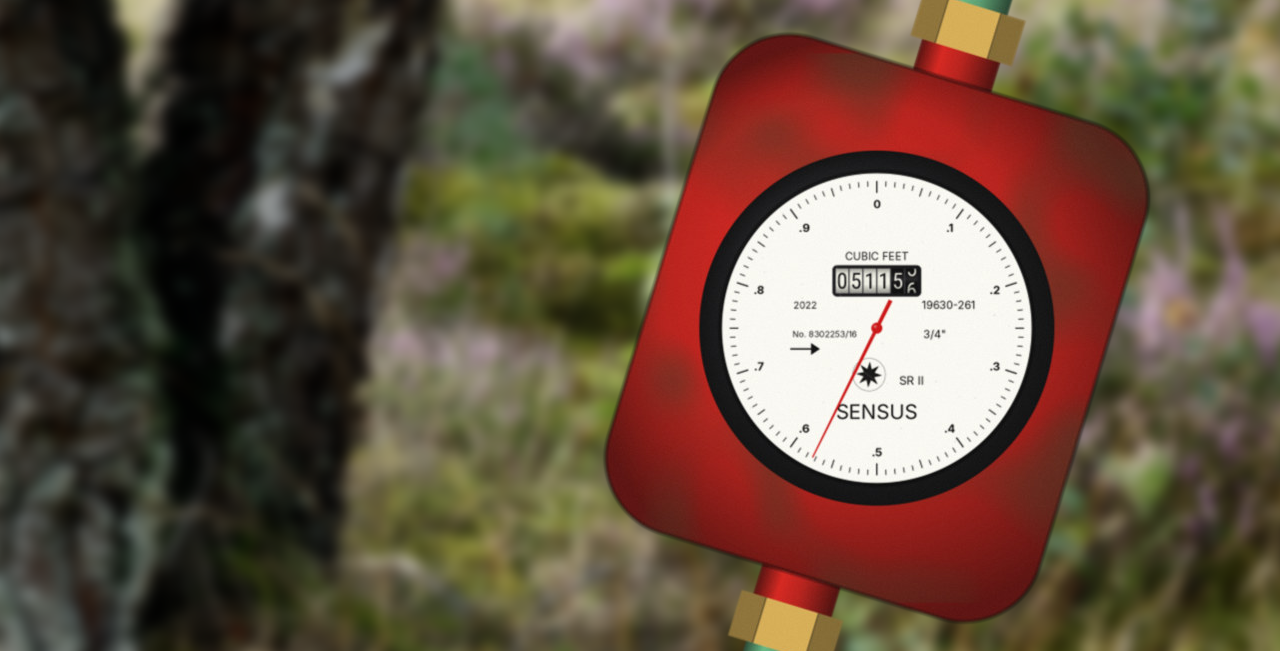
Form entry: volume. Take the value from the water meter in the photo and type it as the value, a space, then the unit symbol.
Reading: 51155.57 ft³
